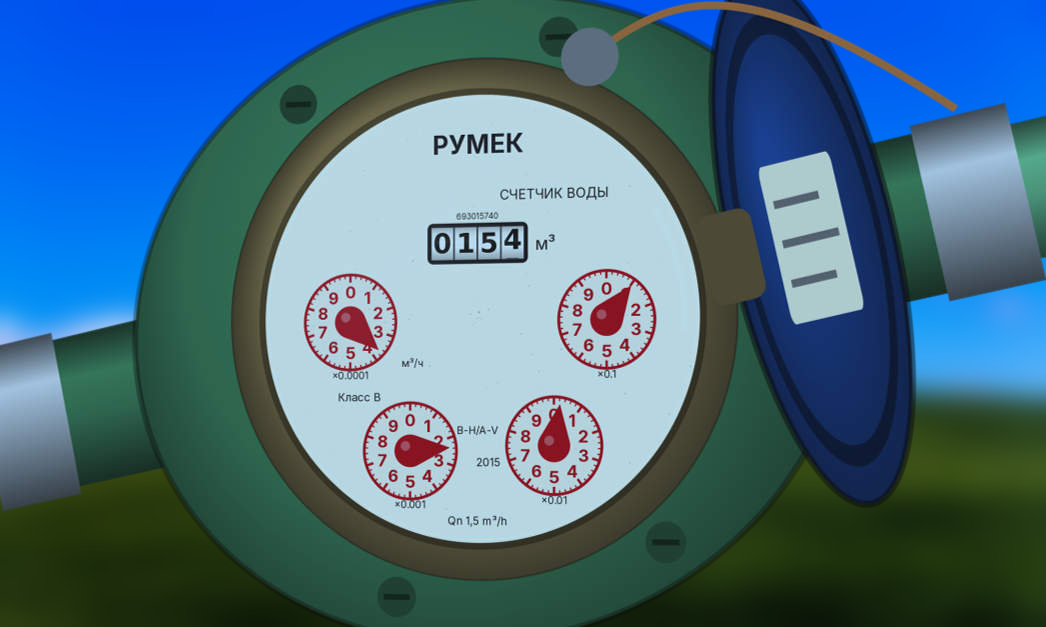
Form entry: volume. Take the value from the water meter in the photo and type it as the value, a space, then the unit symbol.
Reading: 154.1023 m³
